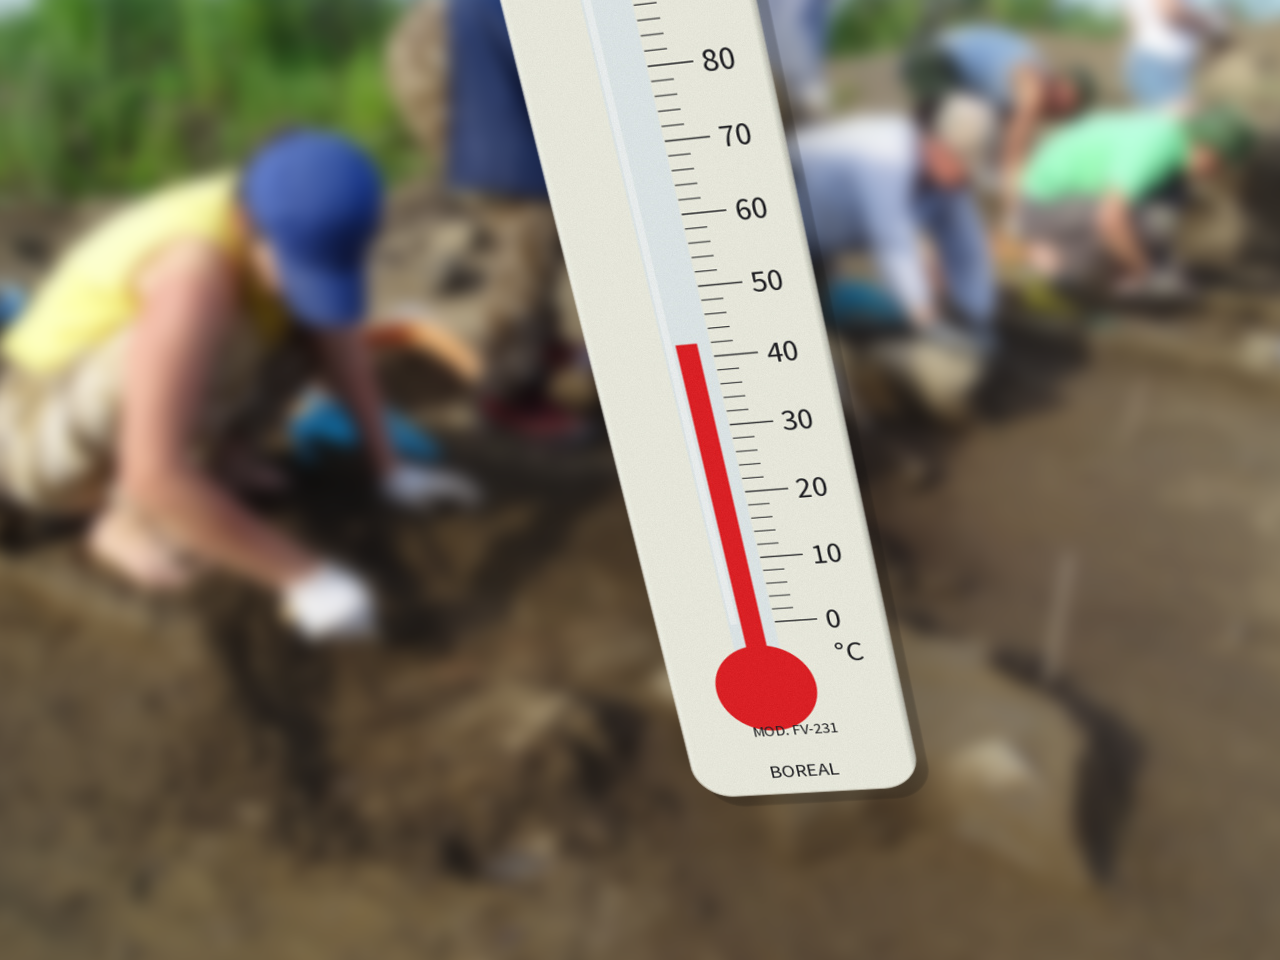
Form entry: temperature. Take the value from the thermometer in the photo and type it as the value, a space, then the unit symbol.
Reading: 42 °C
